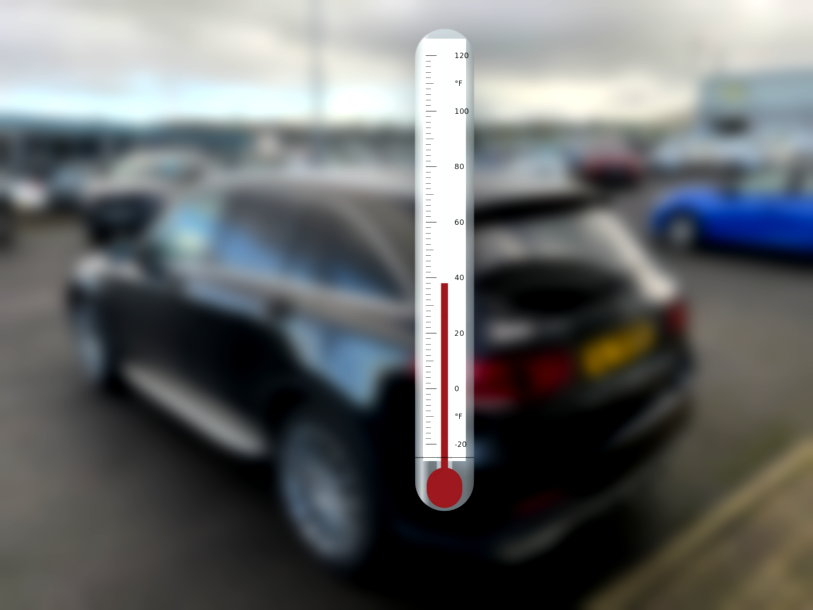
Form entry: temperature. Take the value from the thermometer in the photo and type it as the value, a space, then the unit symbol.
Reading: 38 °F
